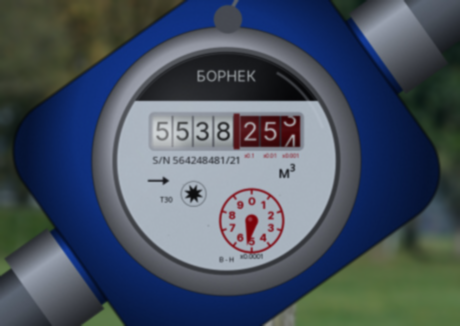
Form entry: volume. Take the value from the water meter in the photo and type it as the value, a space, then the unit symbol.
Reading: 5538.2535 m³
